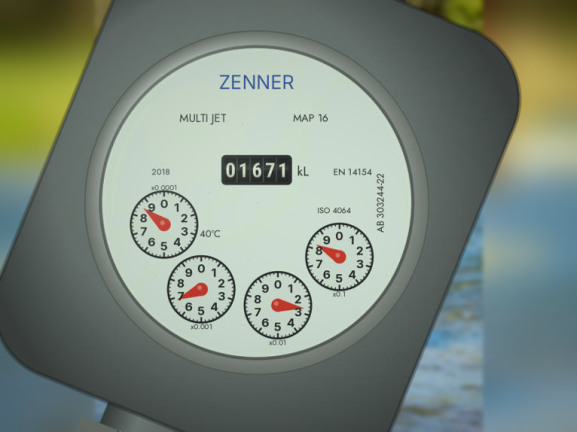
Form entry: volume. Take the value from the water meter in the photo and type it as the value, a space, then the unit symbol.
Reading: 1671.8268 kL
